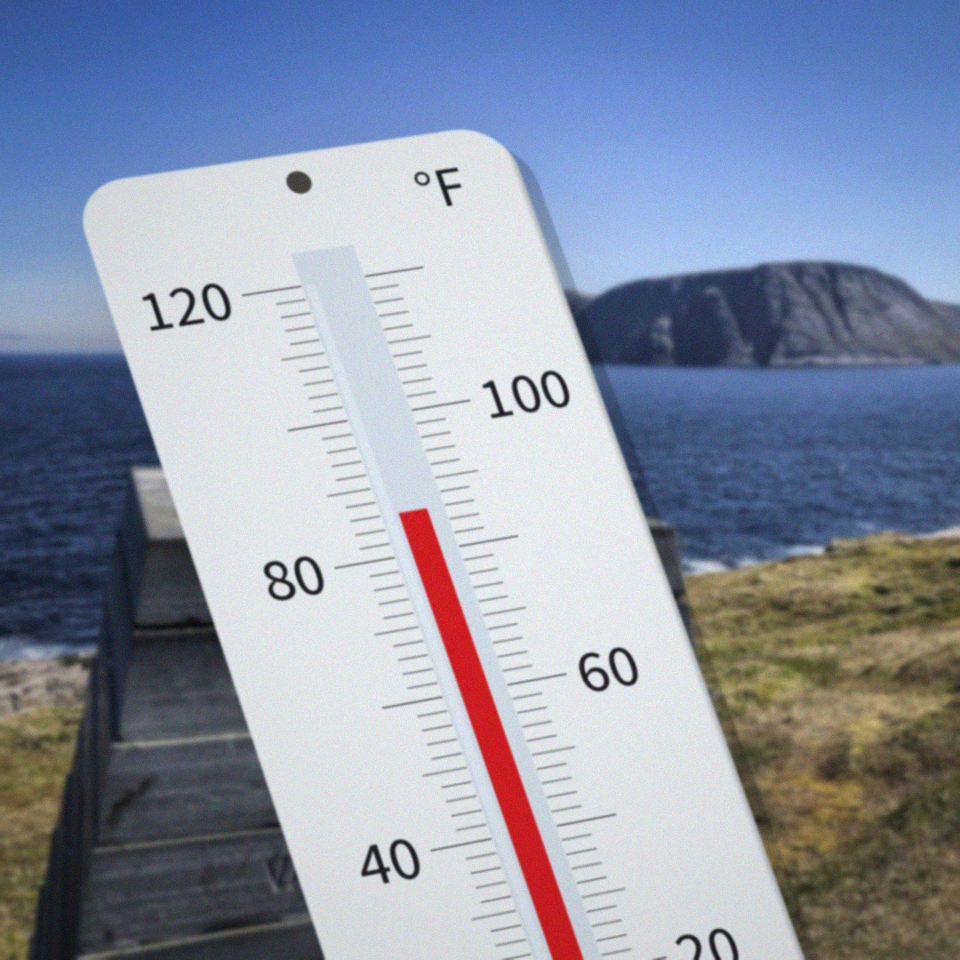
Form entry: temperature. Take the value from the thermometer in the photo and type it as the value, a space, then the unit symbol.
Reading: 86 °F
